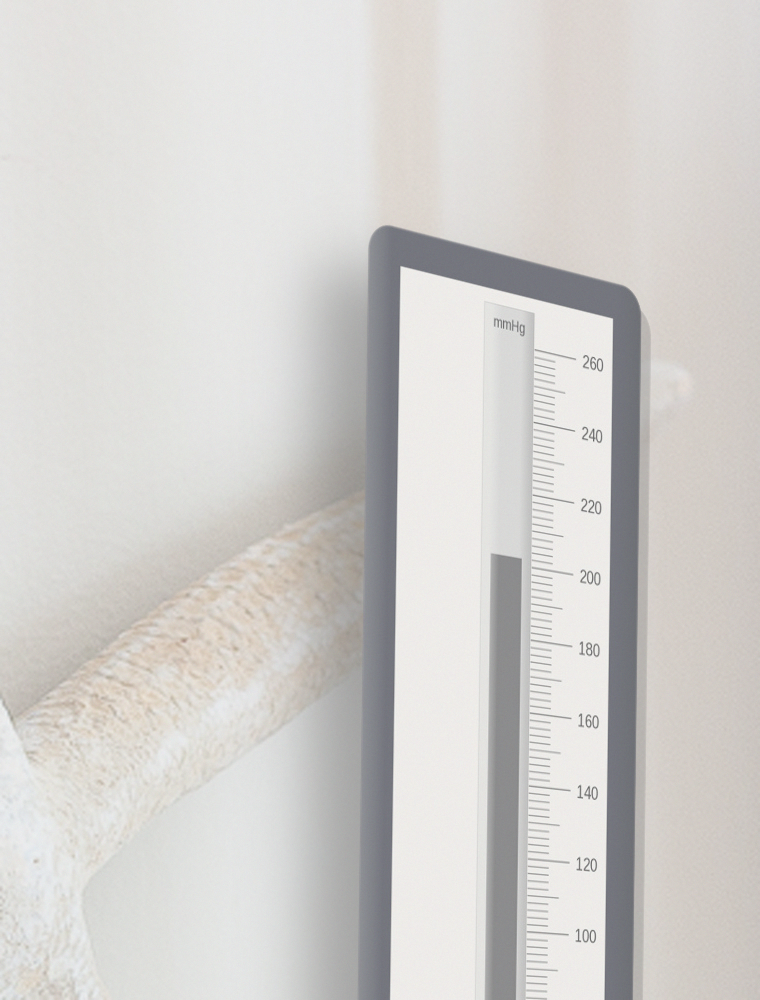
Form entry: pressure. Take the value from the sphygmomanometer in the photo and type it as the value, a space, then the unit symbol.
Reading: 202 mmHg
